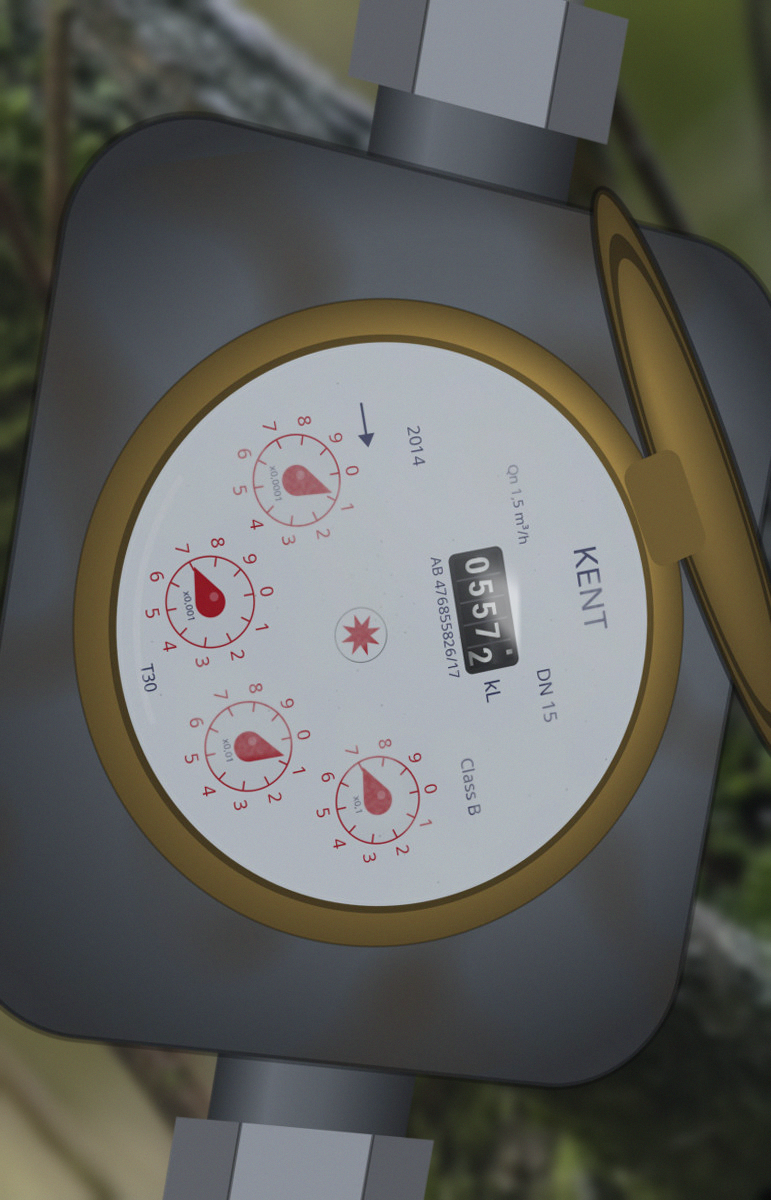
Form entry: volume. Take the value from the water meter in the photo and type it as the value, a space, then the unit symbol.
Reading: 5571.7070 kL
